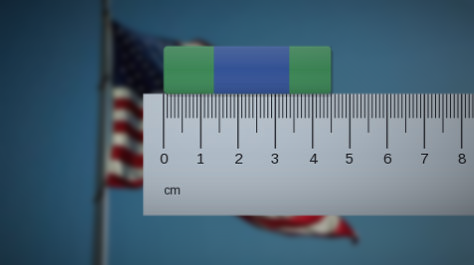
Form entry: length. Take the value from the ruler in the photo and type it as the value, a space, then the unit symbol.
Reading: 4.5 cm
